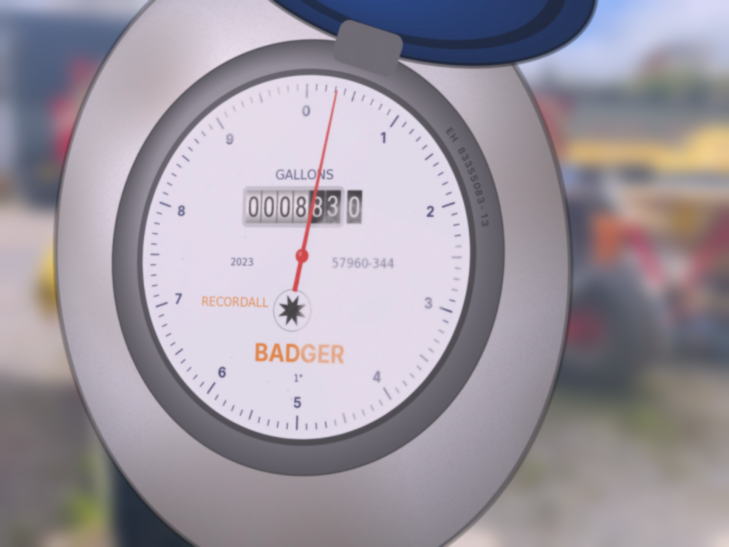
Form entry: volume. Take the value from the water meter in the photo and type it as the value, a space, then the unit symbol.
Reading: 8830.3 gal
